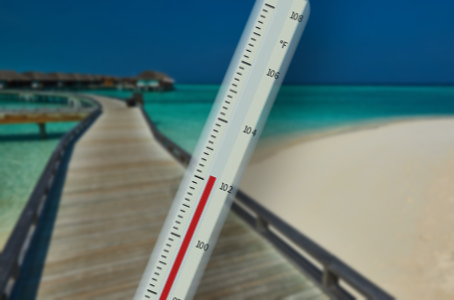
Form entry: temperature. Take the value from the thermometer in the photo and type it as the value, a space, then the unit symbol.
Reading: 102.2 °F
